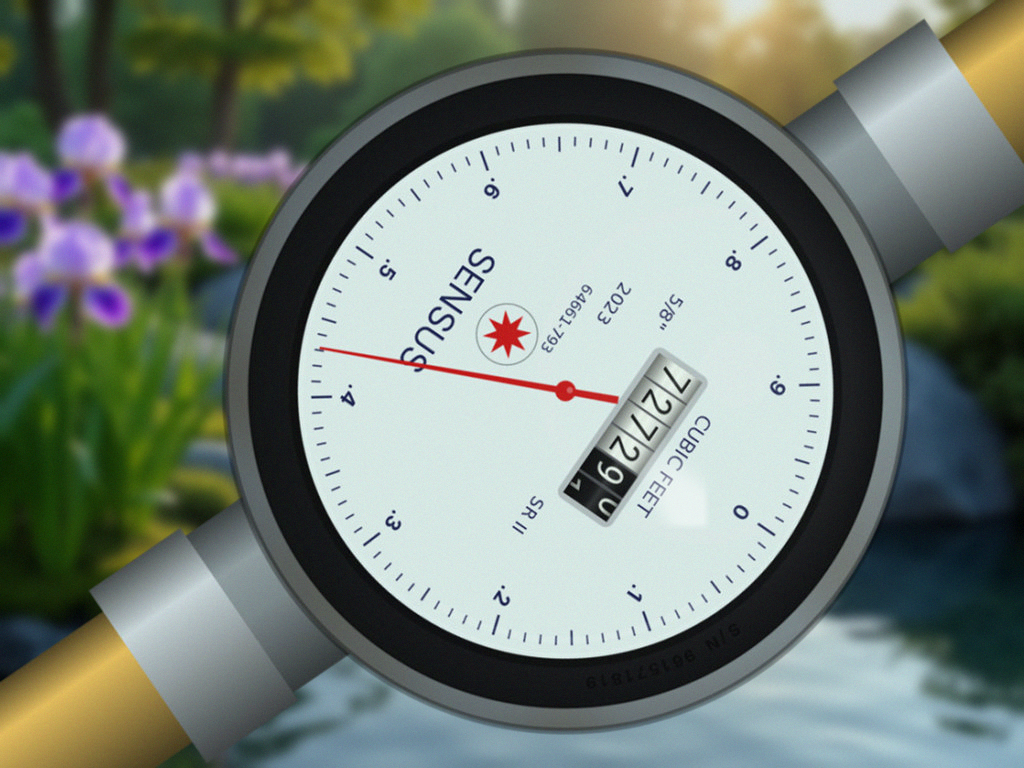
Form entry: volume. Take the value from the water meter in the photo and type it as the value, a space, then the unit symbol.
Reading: 727290.43 ft³
